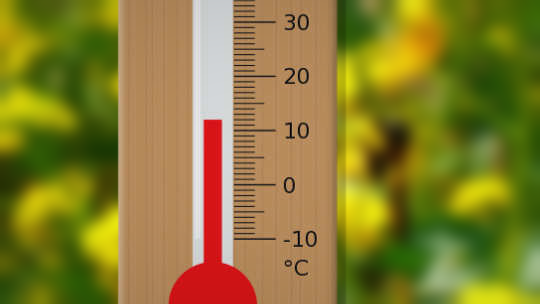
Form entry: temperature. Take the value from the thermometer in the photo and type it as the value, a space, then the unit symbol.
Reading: 12 °C
